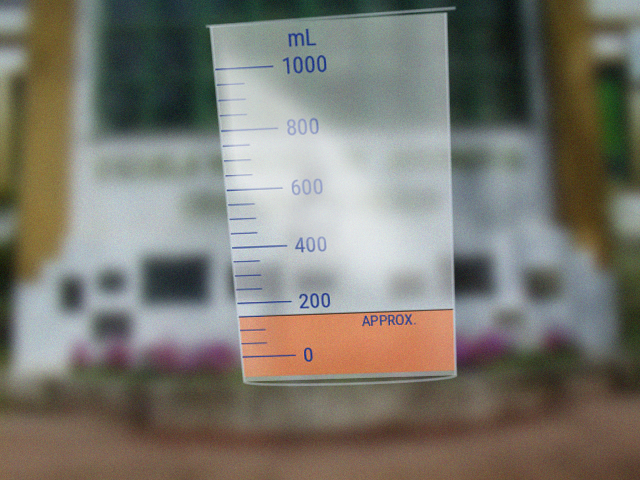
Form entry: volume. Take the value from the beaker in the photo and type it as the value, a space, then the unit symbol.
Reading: 150 mL
